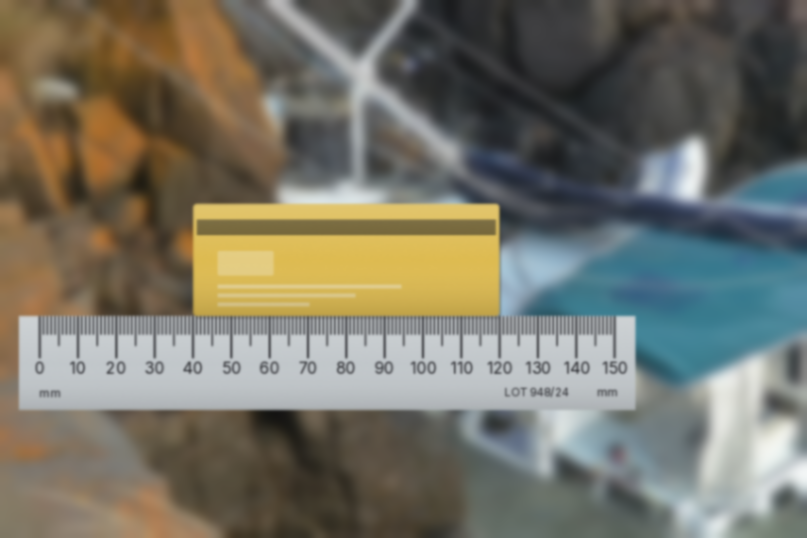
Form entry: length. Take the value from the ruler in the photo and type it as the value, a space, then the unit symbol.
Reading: 80 mm
